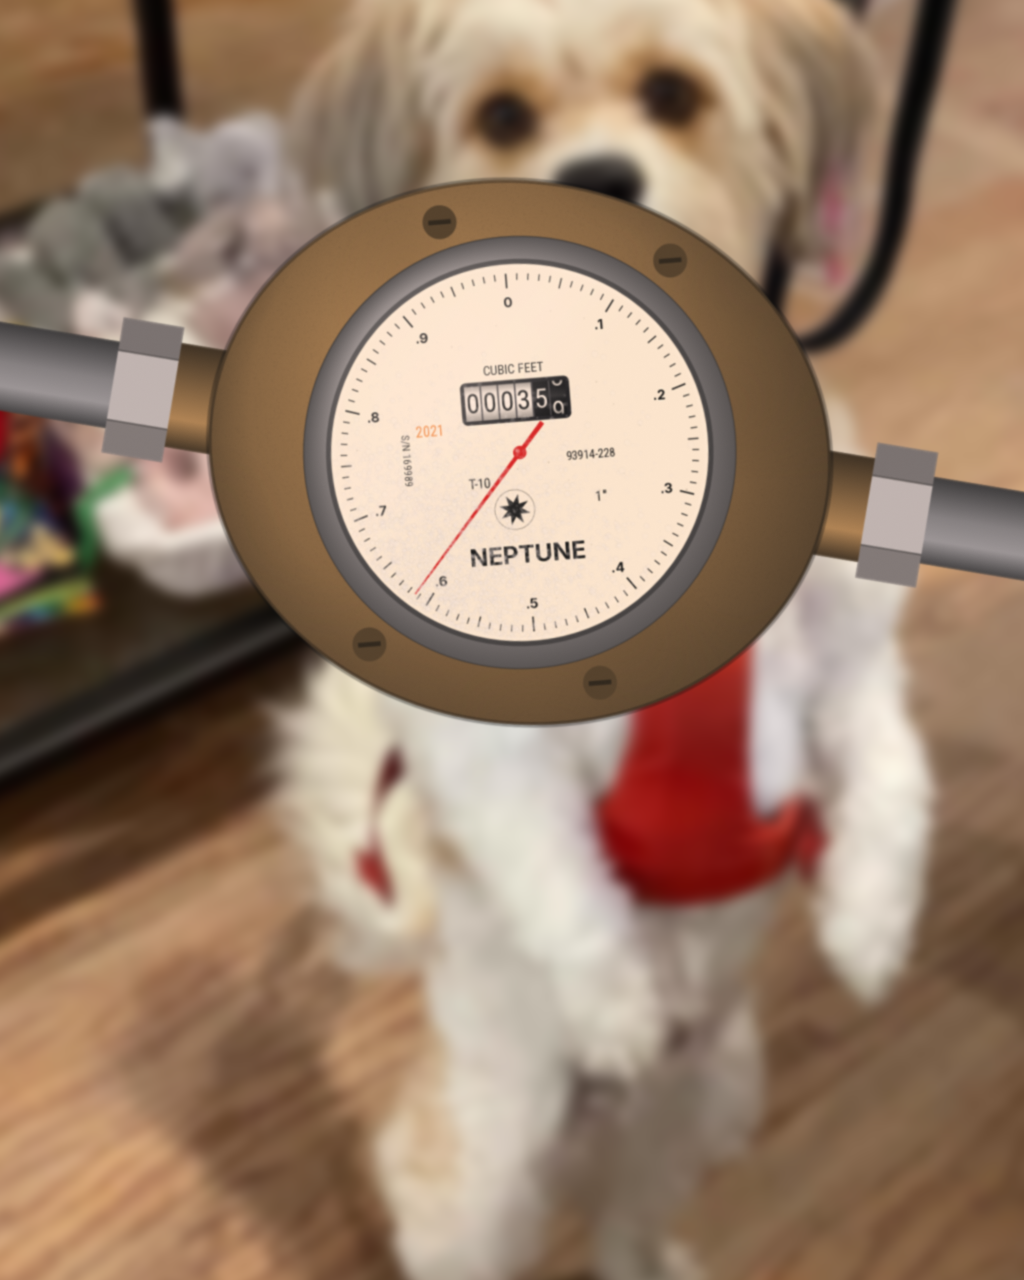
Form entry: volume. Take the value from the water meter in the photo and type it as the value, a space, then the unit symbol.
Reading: 358.61 ft³
